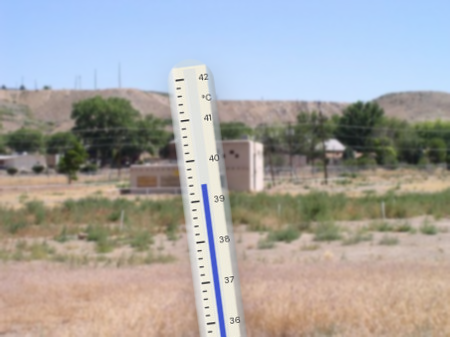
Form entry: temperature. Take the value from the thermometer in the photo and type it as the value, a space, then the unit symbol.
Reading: 39.4 °C
